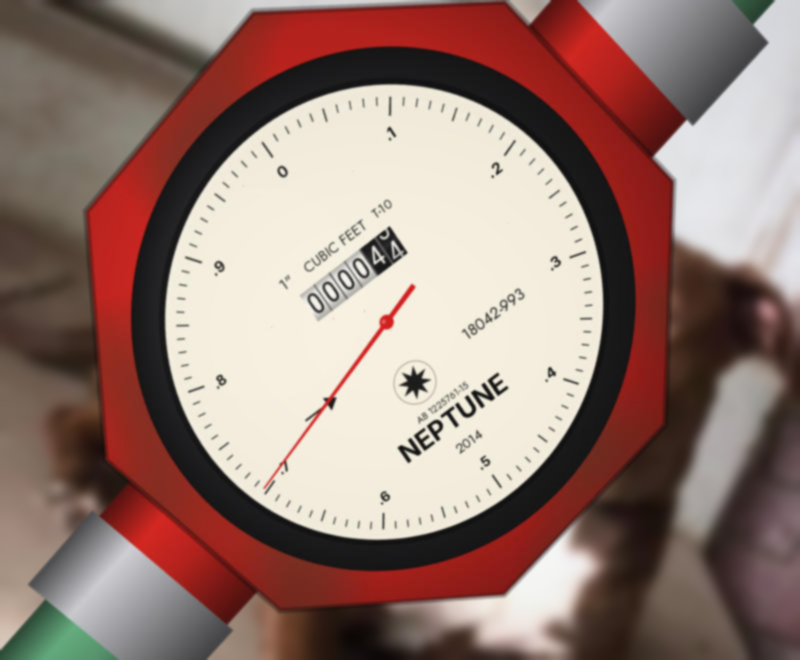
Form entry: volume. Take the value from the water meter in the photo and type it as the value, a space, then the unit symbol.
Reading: 43.70 ft³
